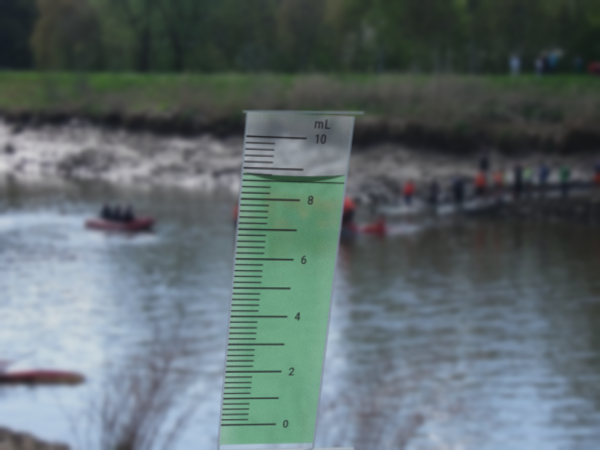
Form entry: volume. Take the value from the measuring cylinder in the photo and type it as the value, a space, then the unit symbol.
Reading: 8.6 mL
